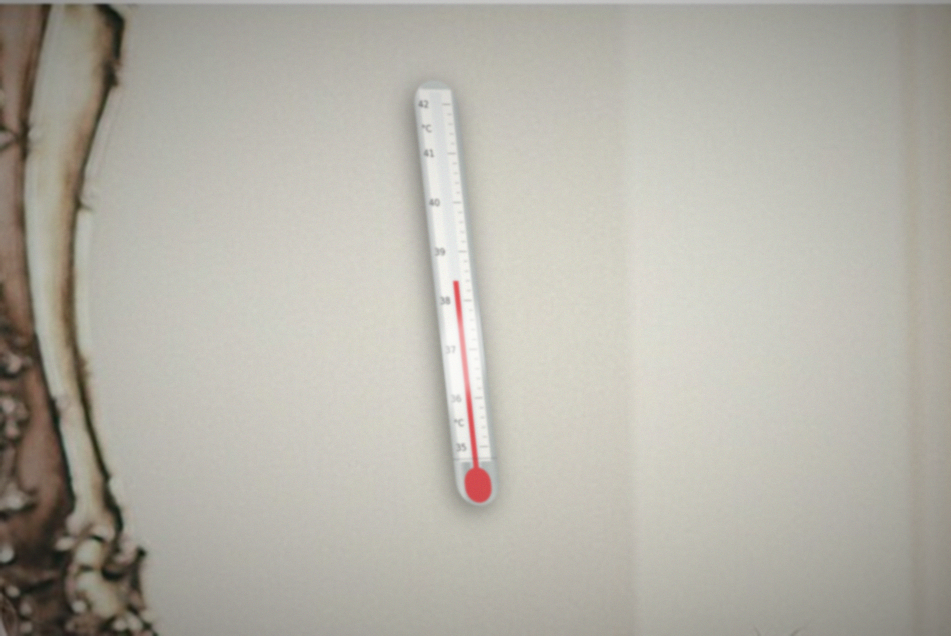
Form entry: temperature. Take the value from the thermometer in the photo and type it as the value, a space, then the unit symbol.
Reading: 38.4 °C
